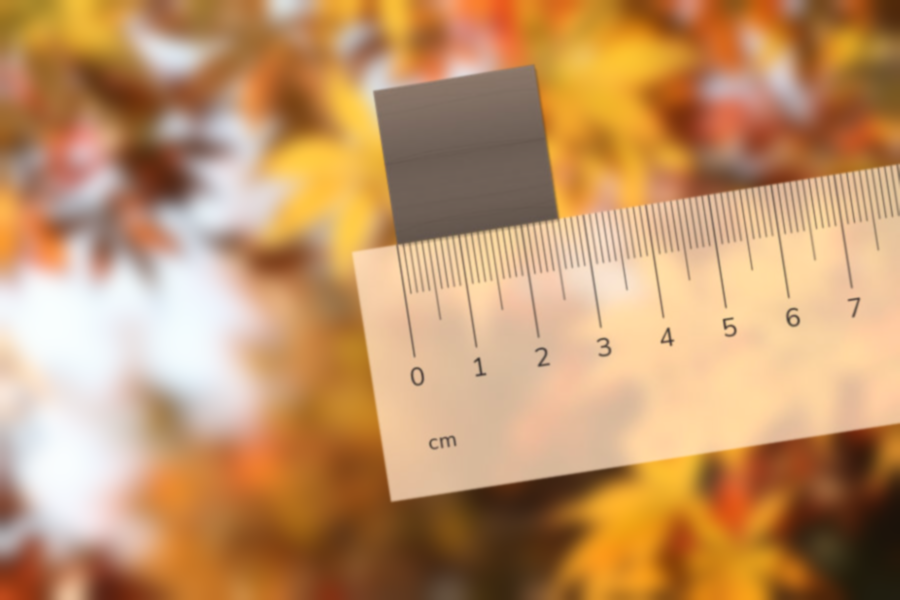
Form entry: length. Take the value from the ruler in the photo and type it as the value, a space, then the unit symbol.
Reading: 2.6 cm
